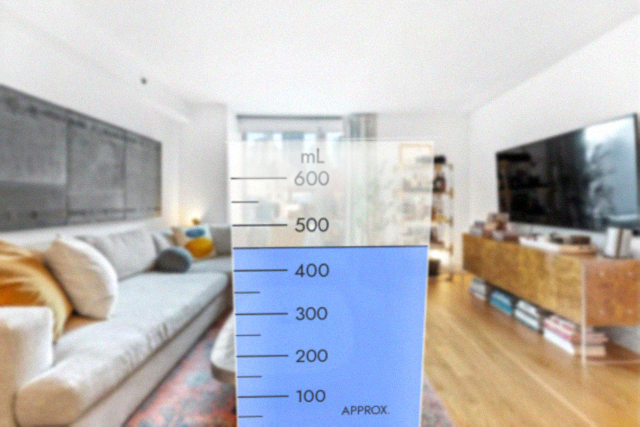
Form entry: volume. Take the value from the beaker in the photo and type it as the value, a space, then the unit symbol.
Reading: 450 mL
